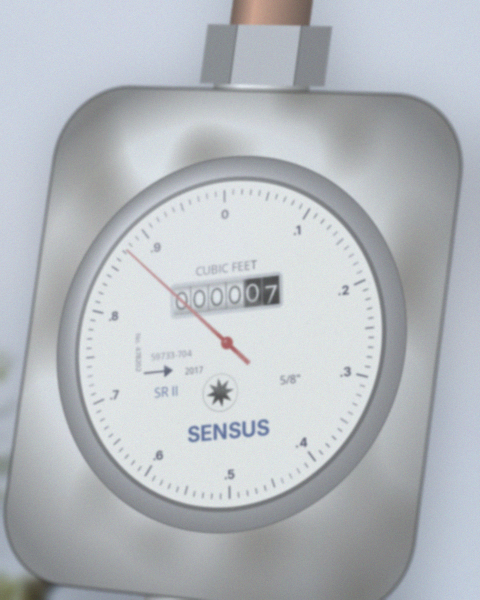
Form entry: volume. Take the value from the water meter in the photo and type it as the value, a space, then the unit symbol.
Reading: 6.87 ft³
